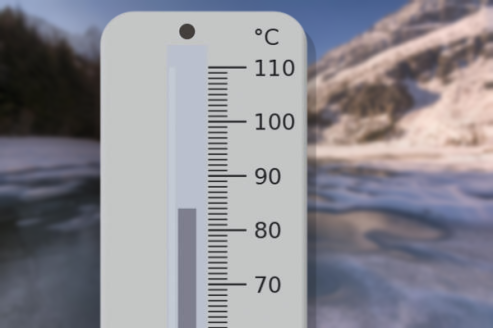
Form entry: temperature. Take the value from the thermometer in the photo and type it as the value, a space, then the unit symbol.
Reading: 84 °C
